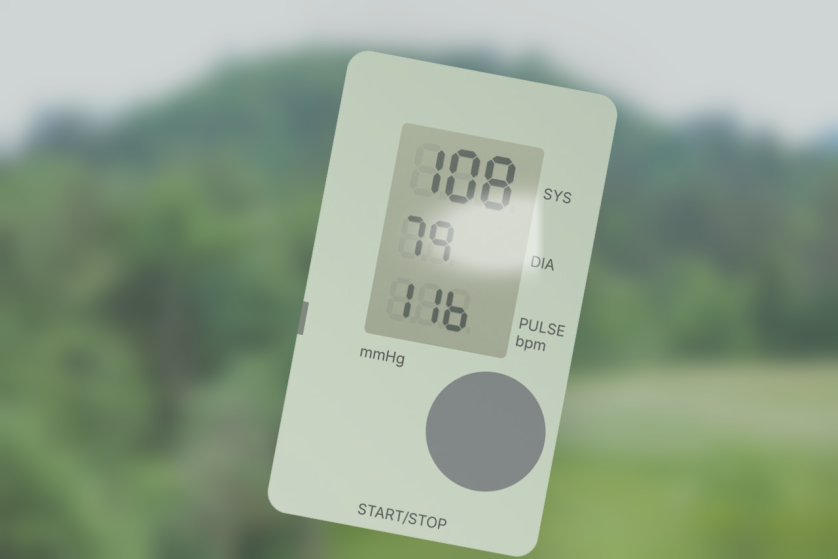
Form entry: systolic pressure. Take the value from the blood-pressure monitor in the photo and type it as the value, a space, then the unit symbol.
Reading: 108 mmHg
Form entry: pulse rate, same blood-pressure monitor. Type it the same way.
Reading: 116 bpm
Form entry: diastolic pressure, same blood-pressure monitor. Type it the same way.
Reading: 79 mmHg
